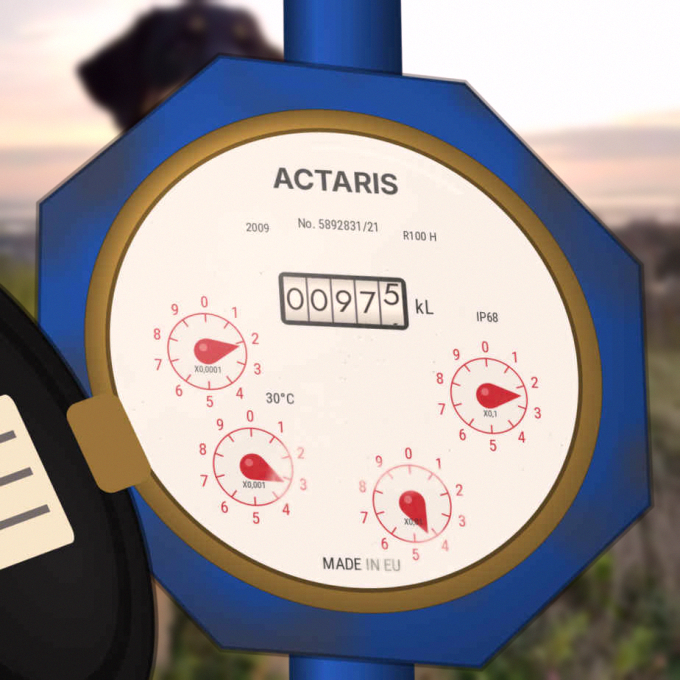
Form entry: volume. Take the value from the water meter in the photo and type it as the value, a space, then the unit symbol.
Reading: 975.2432 kL
